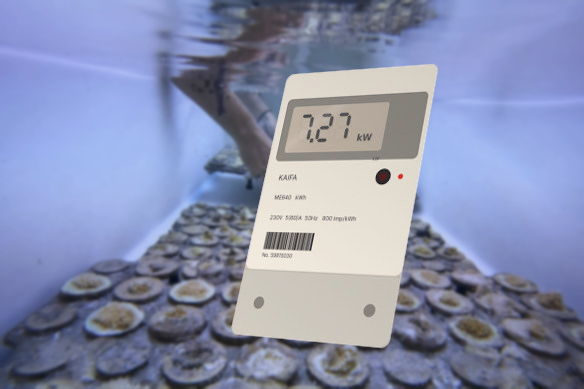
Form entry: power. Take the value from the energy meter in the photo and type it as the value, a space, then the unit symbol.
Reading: 7.27 kW
